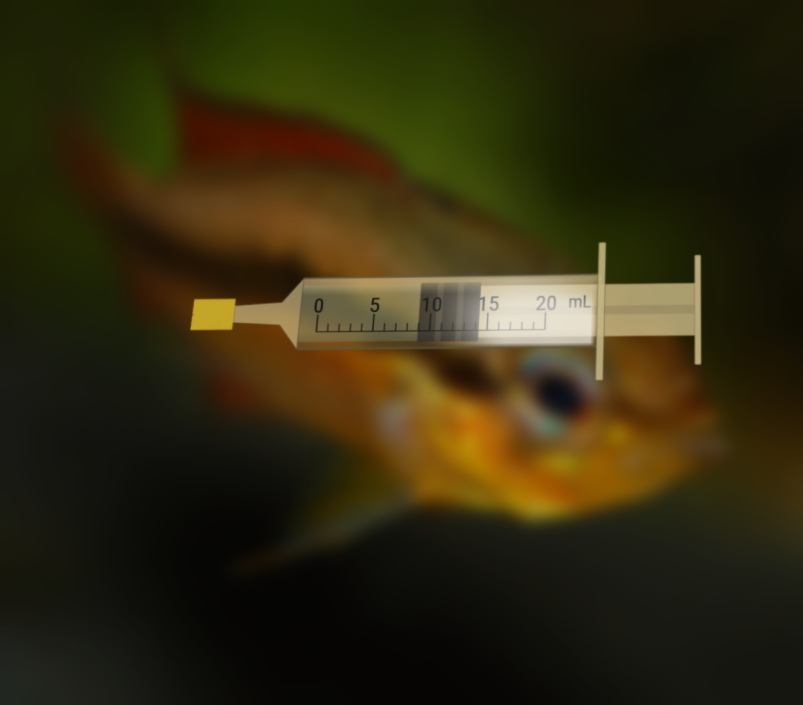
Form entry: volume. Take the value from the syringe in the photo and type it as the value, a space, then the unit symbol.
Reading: 9 mL
